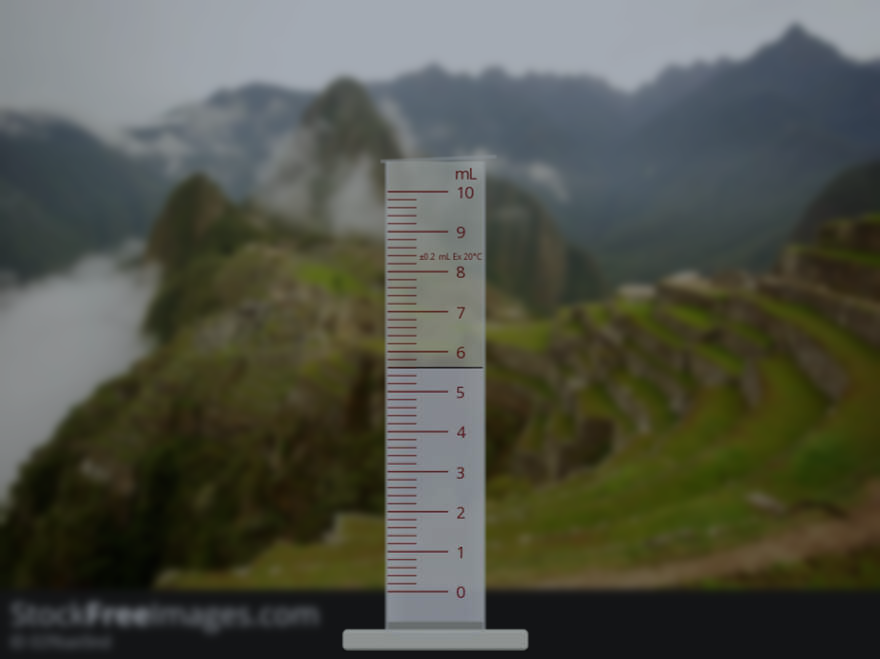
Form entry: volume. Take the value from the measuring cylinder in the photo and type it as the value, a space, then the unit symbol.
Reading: 5.6 mL
